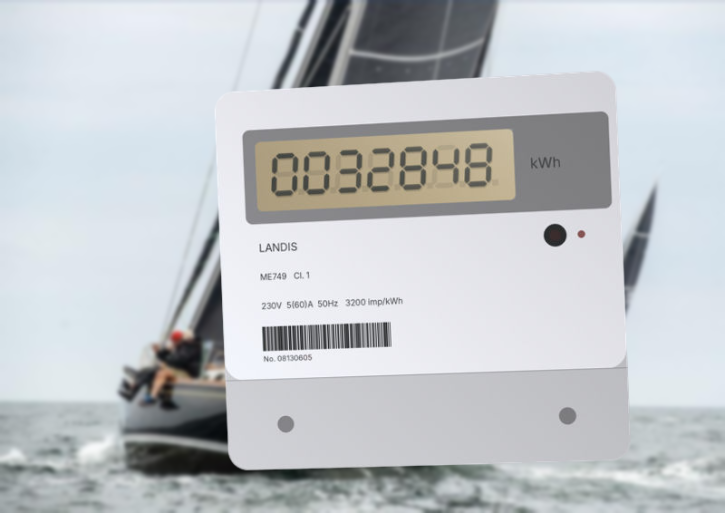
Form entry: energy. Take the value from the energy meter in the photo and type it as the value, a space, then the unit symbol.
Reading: 32848 kWh
